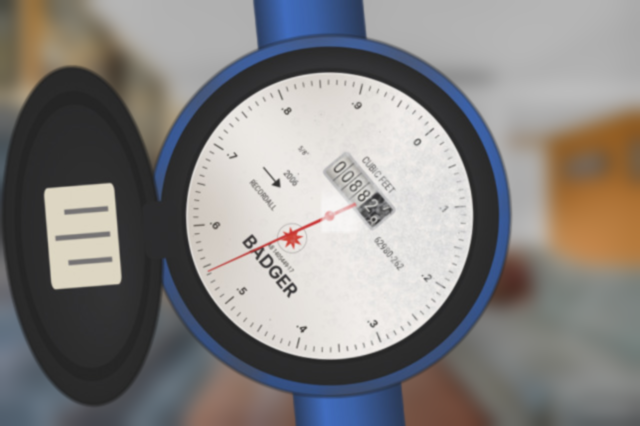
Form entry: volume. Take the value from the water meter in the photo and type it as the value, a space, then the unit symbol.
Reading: 8827.54 ft³
